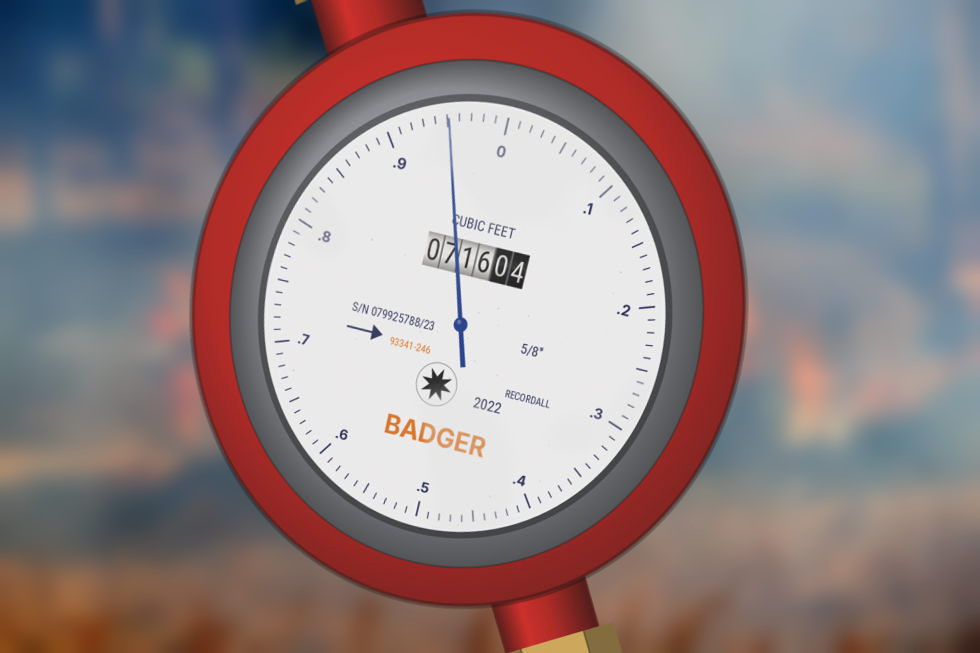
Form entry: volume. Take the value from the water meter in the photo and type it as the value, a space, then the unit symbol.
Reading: 71603.95 ft³
